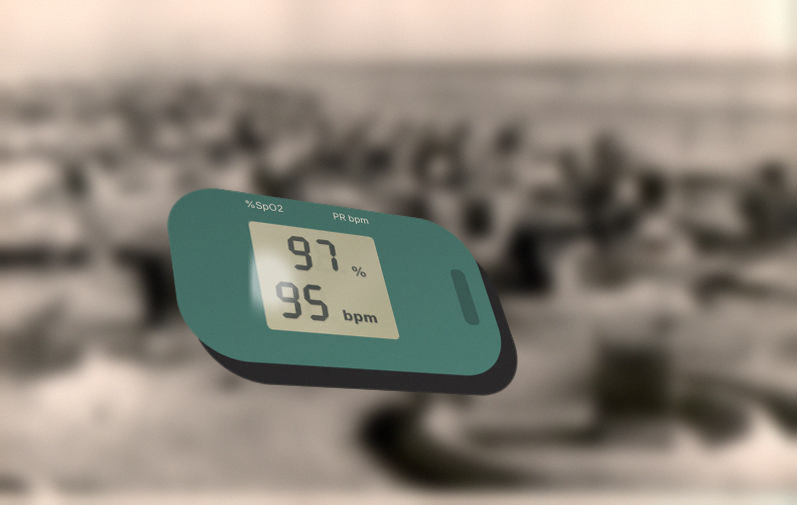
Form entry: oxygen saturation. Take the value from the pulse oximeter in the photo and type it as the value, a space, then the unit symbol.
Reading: 97 %
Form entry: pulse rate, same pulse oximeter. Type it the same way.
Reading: 95 bpm
